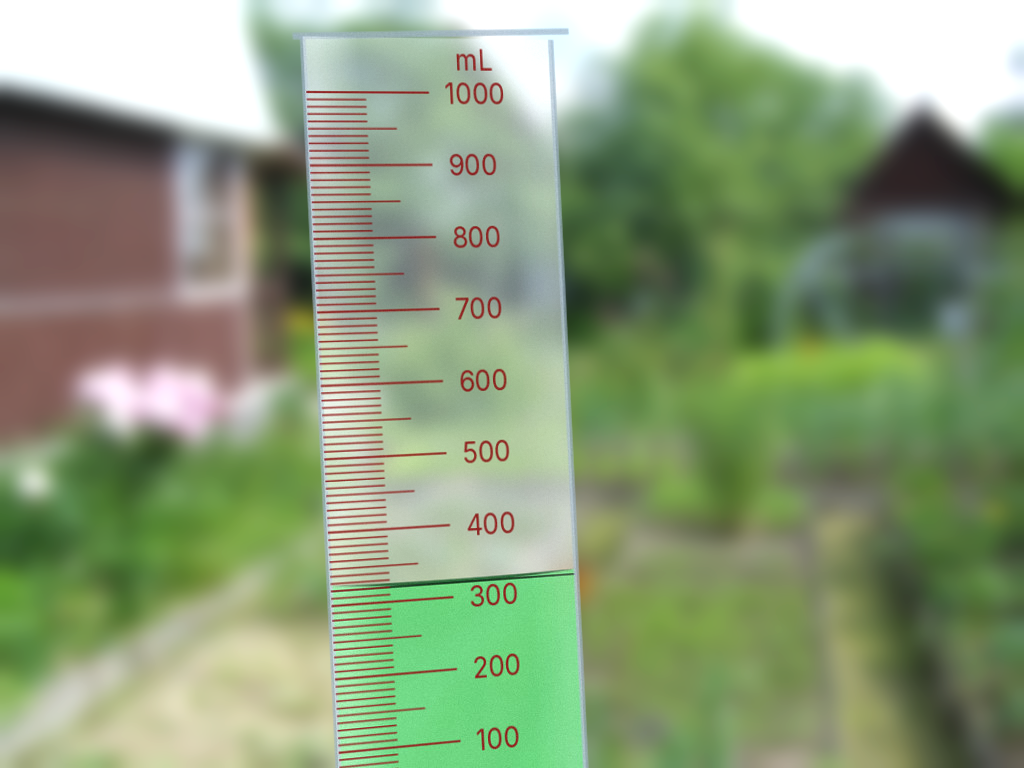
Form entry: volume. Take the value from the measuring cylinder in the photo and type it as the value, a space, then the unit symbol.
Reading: 320 mL
